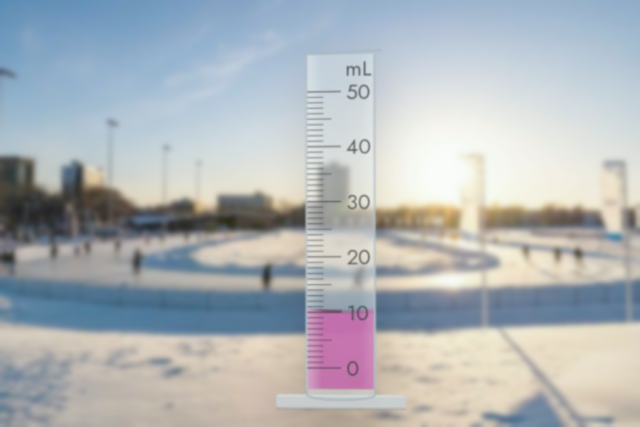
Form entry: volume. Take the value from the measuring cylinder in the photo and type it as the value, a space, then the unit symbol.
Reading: 10 mL
